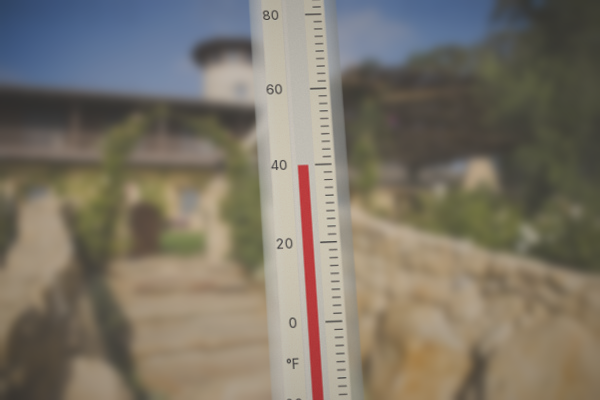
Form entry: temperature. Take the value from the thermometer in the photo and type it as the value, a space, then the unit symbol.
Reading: 40 °F
